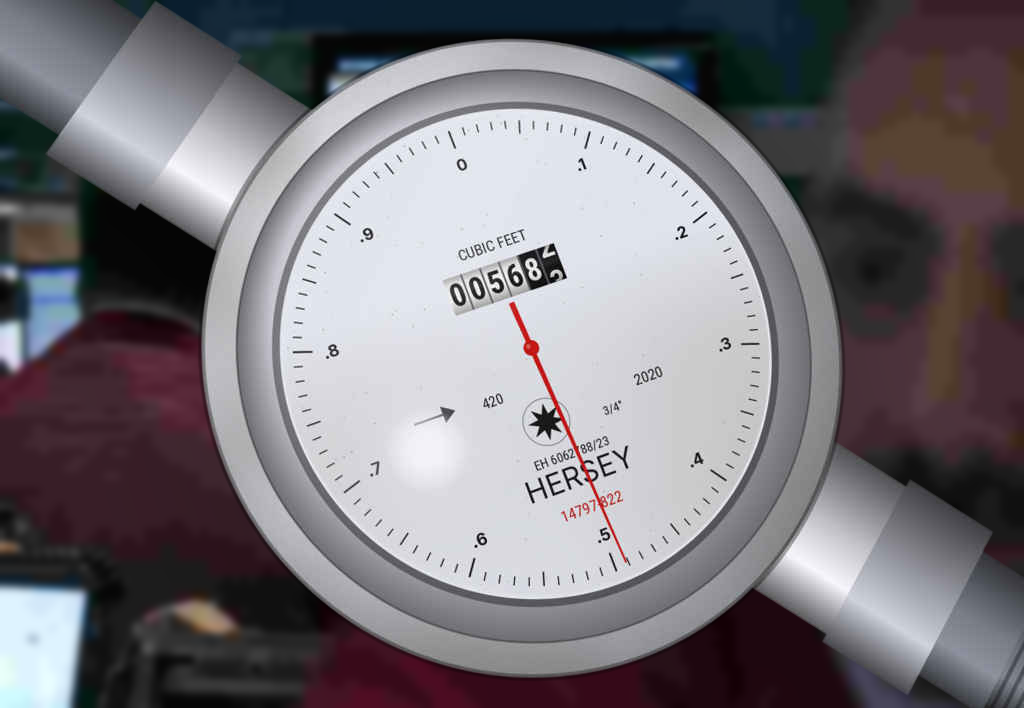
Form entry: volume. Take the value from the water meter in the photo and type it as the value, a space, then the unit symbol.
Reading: 5682.49 ft³
